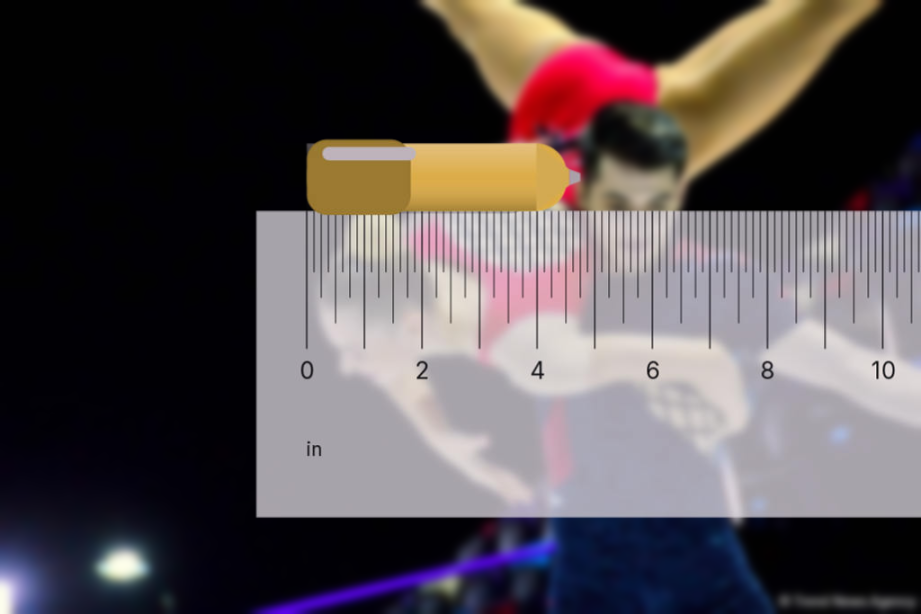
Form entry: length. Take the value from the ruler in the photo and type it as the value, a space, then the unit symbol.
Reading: 4.75 in
